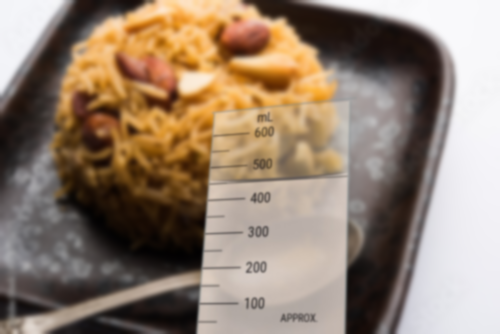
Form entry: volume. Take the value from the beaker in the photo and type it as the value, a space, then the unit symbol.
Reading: 450 mL
